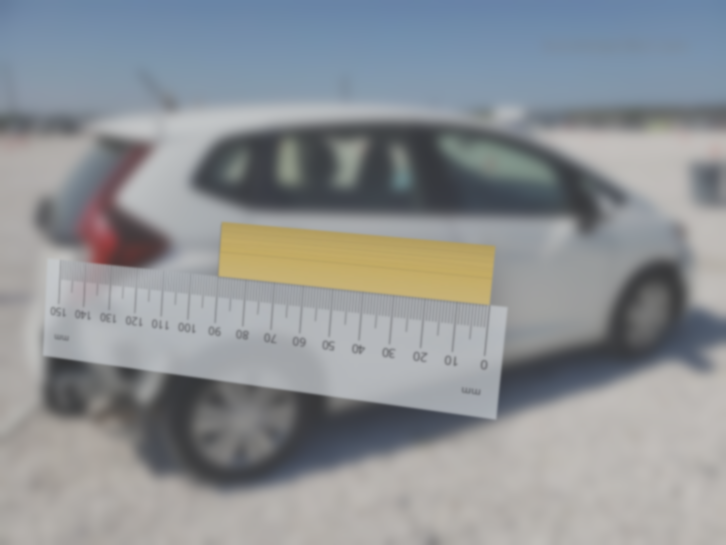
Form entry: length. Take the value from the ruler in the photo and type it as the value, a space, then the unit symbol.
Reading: 90 mm
